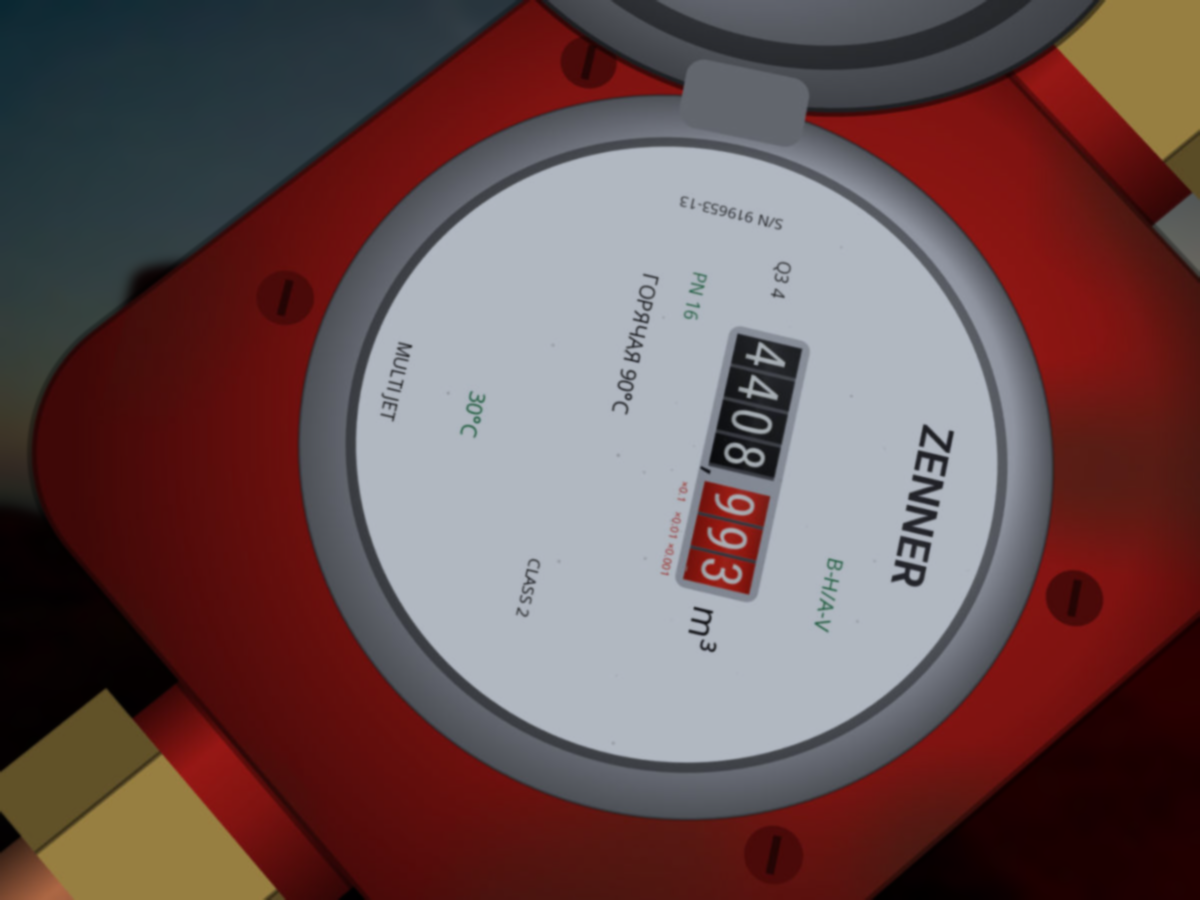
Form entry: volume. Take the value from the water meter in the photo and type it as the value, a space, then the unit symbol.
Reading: 4408.993 m³
